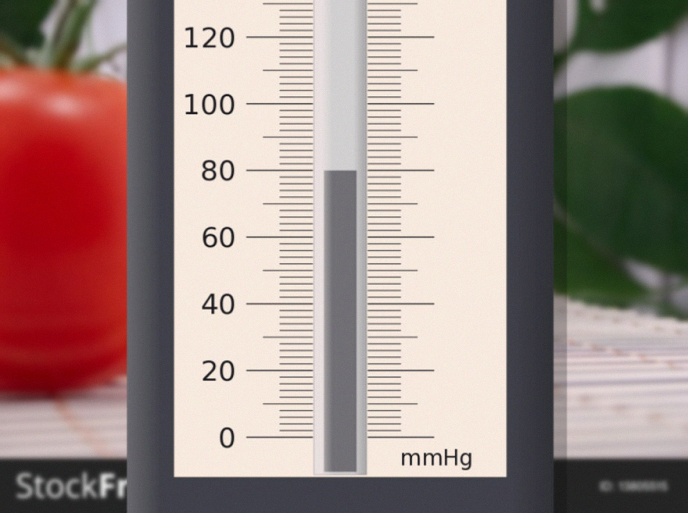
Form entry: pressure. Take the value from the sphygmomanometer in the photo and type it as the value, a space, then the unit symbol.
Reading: 80 mmHg
